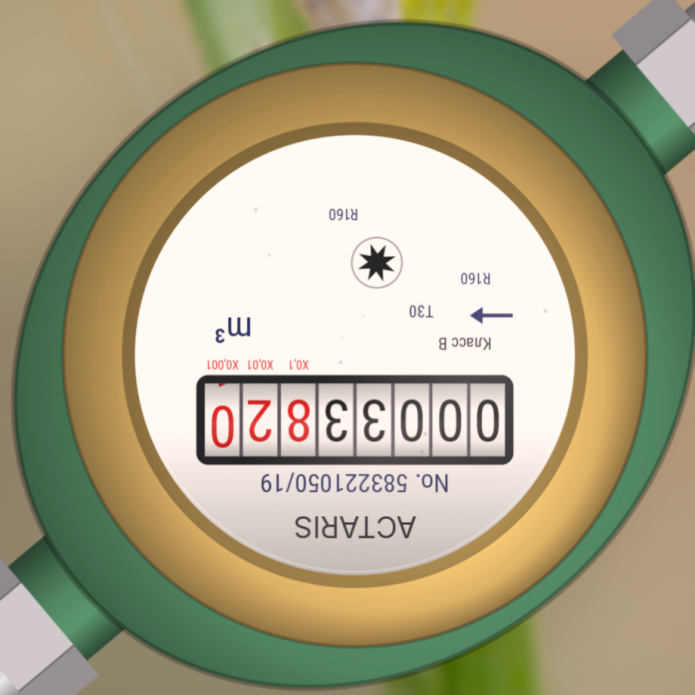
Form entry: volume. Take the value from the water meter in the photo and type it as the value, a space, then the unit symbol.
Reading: 33.820 m³
